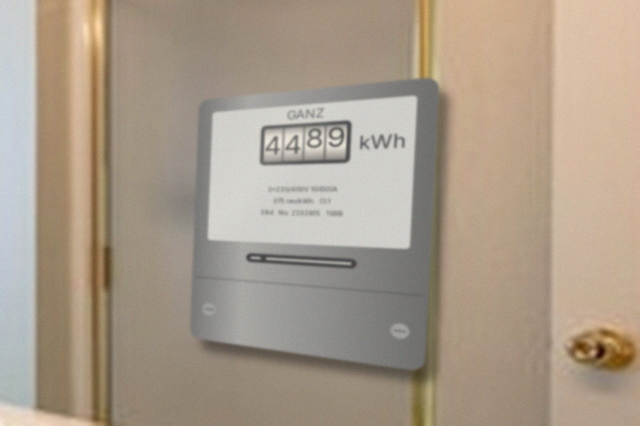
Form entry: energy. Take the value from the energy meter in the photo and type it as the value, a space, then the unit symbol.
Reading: 4489 kWh
